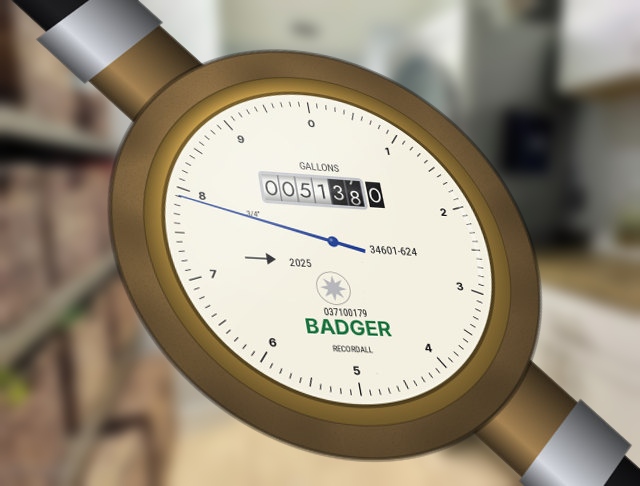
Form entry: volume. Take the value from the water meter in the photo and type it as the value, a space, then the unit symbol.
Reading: 51377.9 gal
